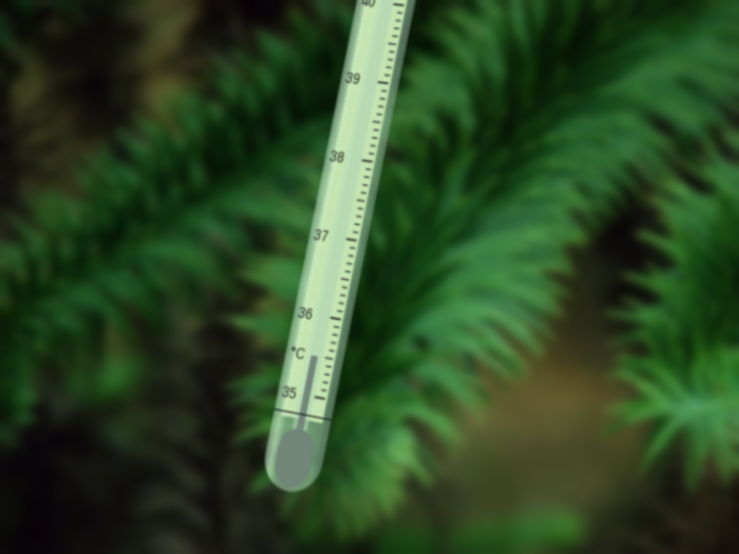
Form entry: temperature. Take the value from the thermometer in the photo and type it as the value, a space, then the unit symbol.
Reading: 35.5 °C
